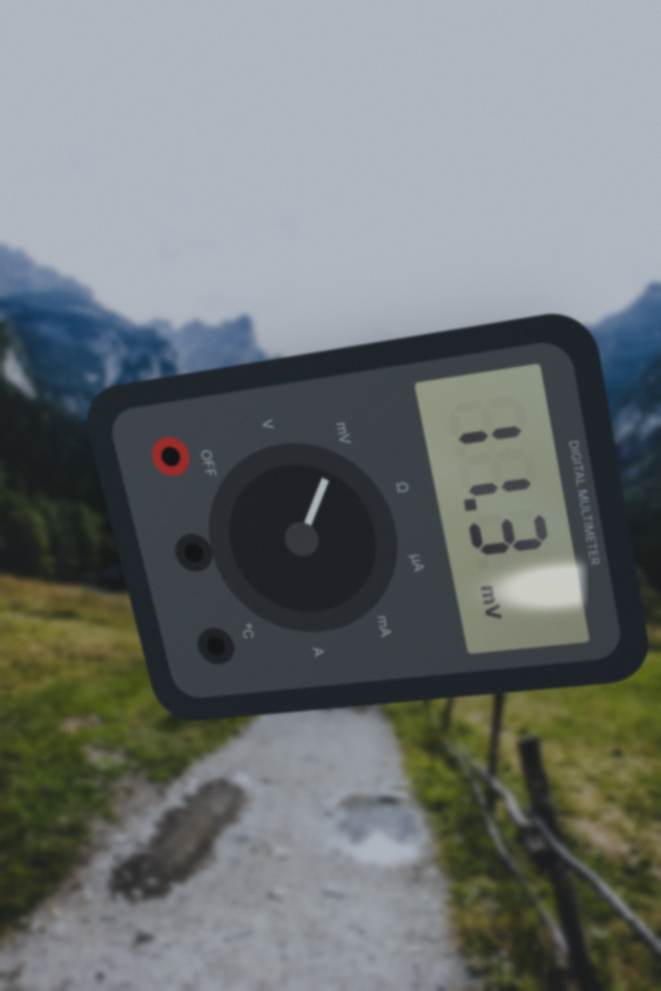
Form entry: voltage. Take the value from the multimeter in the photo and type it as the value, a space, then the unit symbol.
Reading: 11.3 mV
